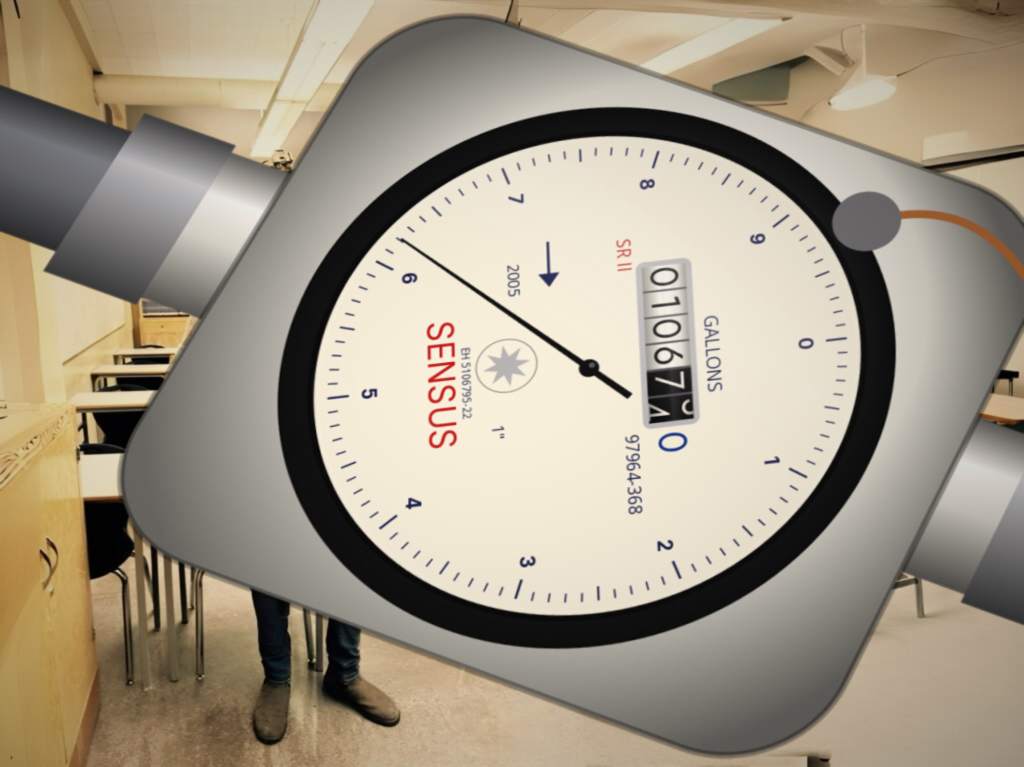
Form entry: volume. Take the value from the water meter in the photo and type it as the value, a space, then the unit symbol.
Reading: 106736.2 gal
